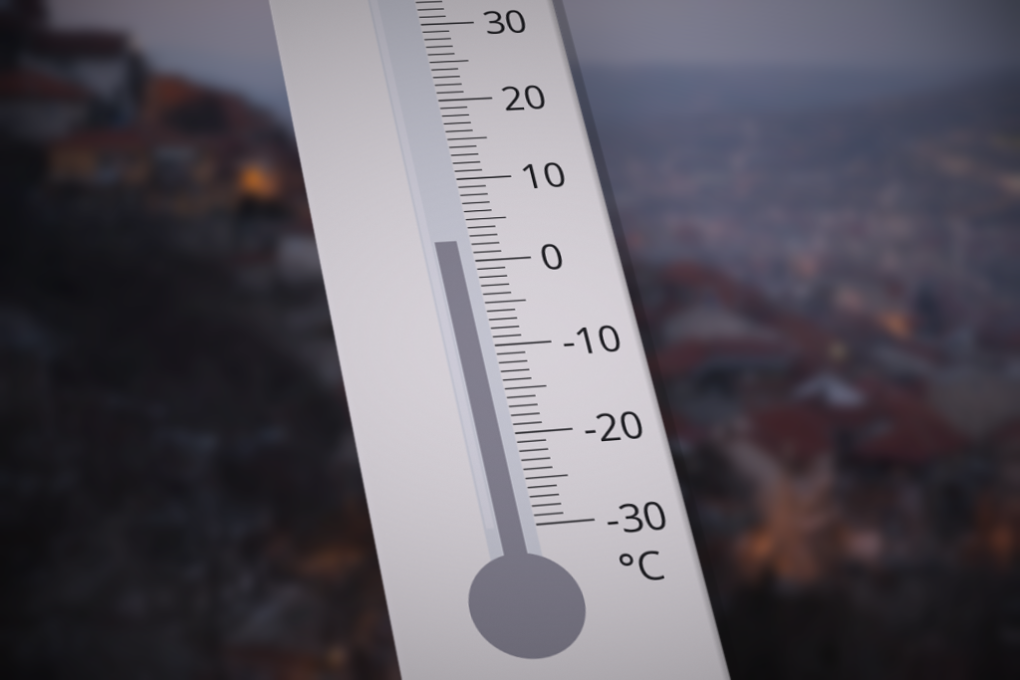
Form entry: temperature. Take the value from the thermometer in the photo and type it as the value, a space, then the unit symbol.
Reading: 2.5 °C
